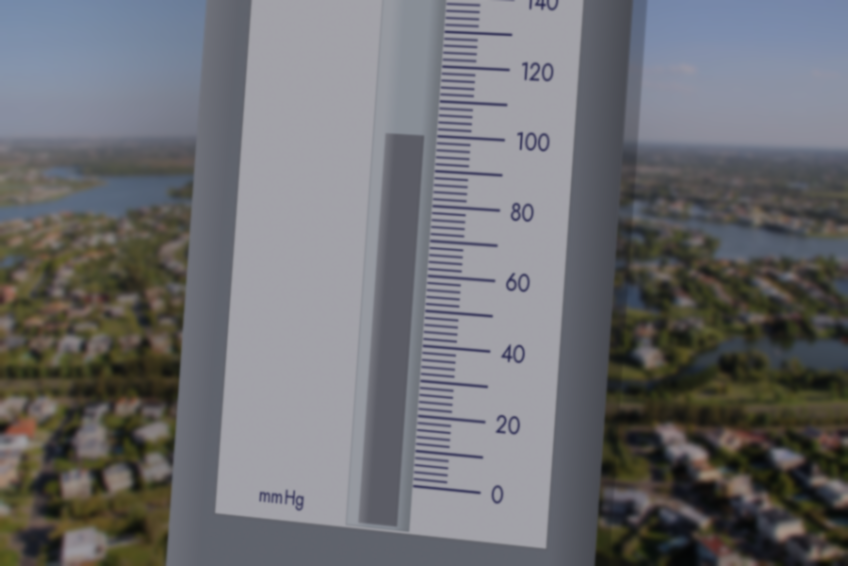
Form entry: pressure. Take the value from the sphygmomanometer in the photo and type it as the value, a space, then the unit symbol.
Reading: 100 mmHg
